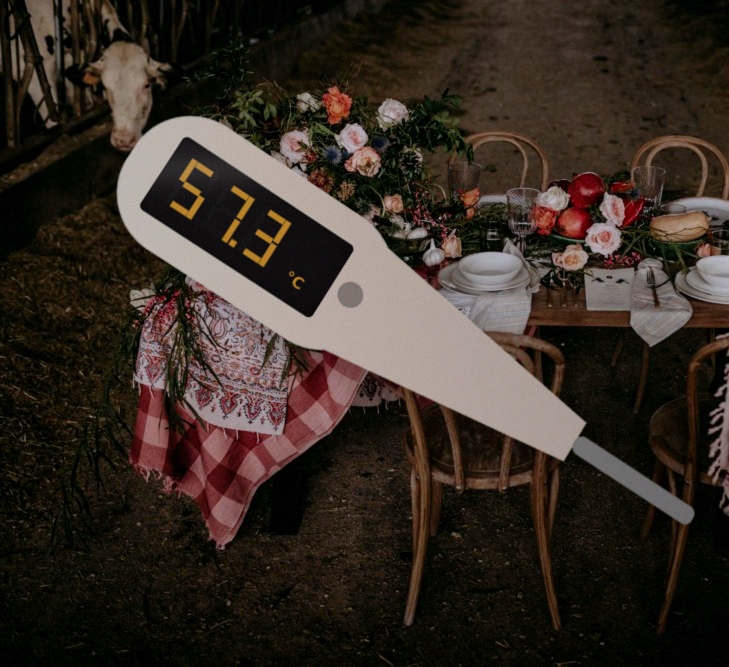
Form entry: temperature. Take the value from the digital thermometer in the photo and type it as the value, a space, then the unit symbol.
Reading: 57.3 °C
